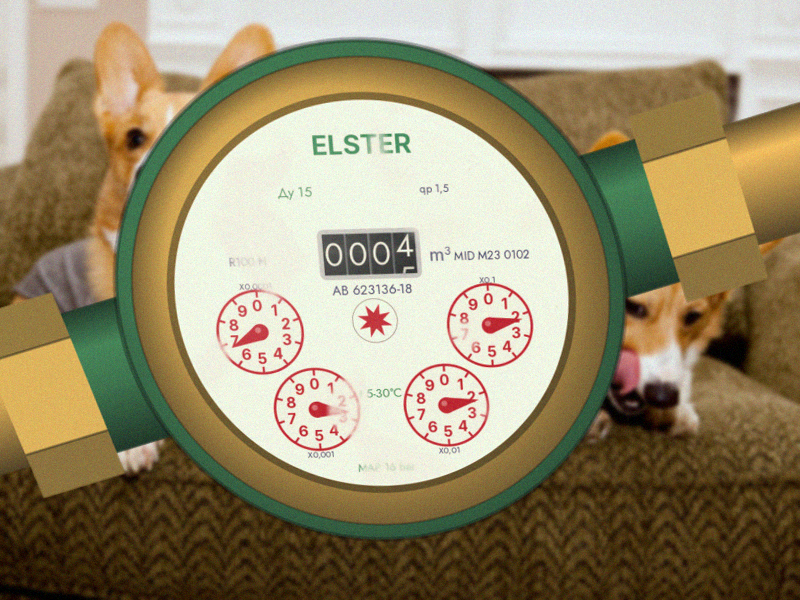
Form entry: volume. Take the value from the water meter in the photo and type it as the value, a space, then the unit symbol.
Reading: 4.2226 m³
